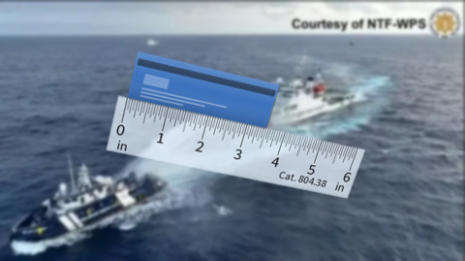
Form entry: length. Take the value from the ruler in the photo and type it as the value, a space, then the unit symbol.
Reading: 3.5 in
